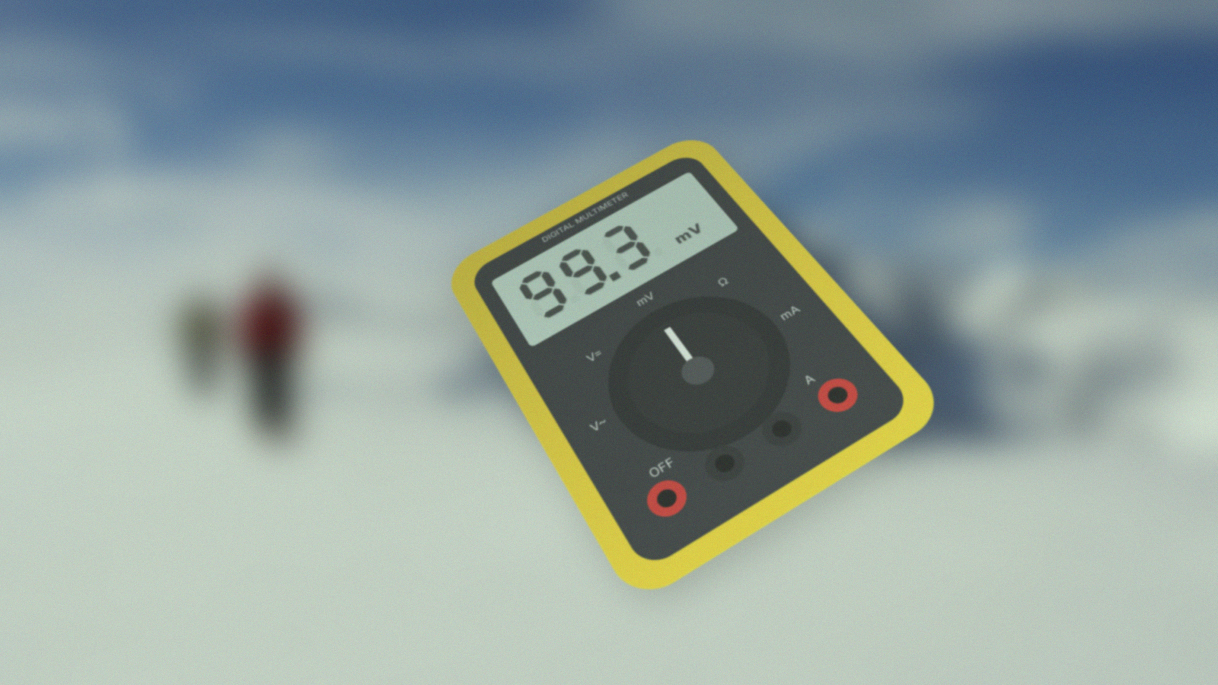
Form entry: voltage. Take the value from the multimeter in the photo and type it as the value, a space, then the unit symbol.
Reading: 99.3 mV
